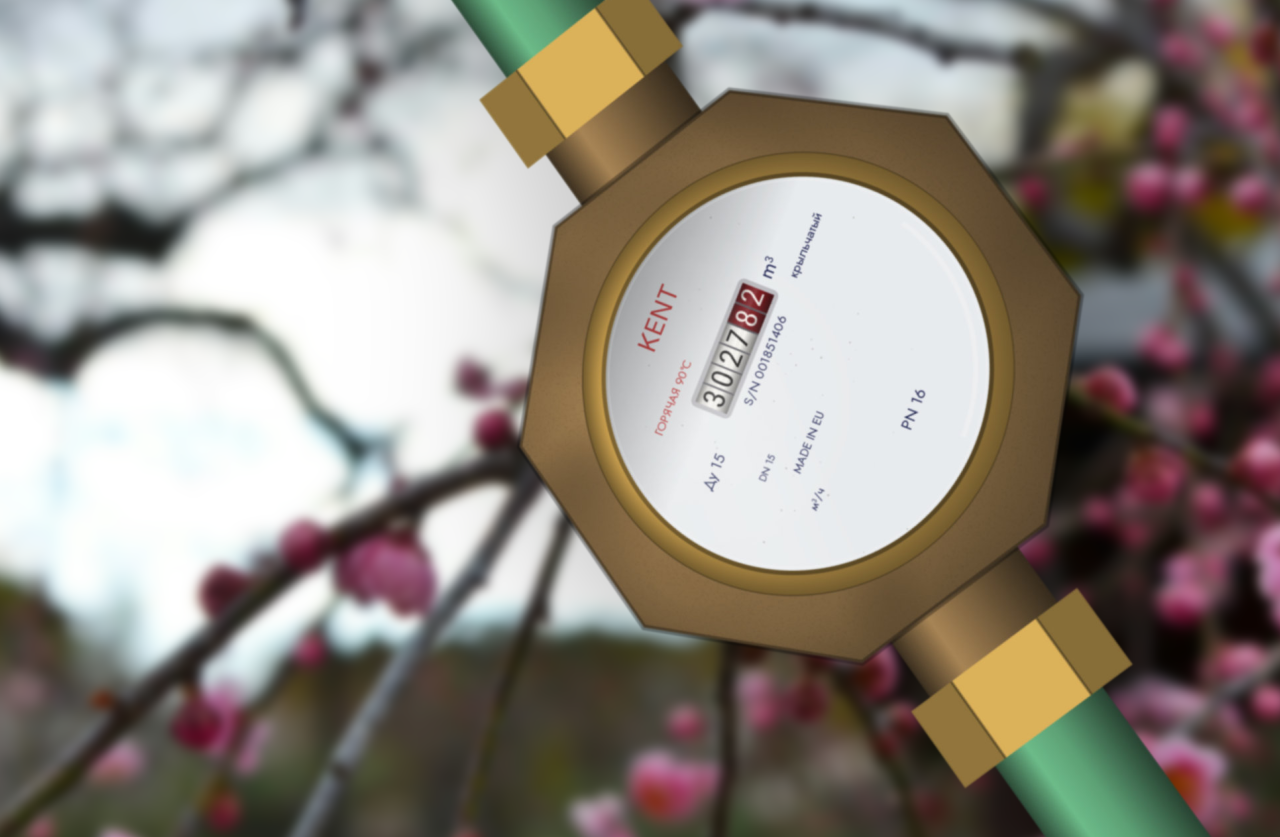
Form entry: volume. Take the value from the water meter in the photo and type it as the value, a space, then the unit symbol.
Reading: 3027.82 m³
